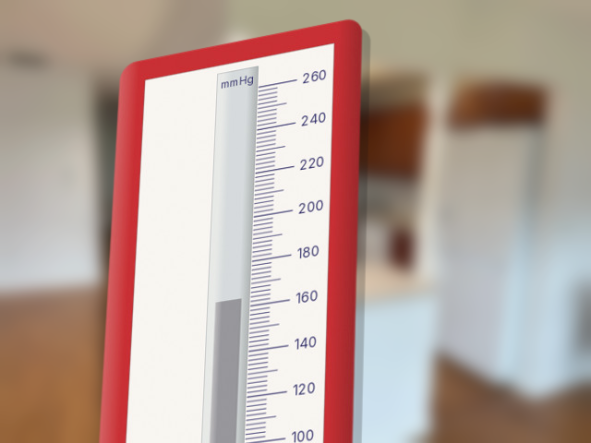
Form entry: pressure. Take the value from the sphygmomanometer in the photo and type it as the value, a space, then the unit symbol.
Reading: 164 mmHg
